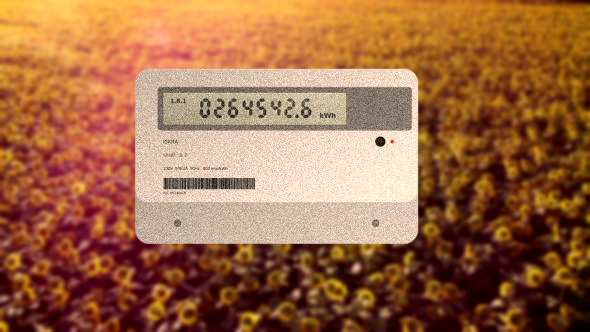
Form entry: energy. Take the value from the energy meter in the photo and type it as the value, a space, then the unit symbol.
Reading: 264542.6 kWh
